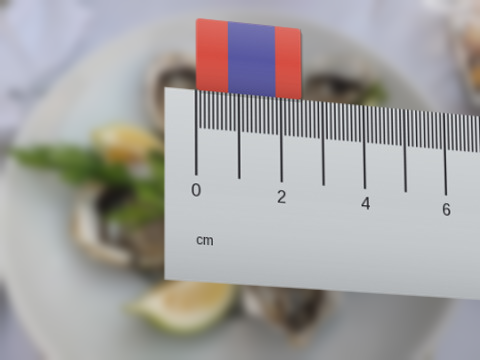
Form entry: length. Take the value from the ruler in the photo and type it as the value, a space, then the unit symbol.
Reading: 2.5 cm
